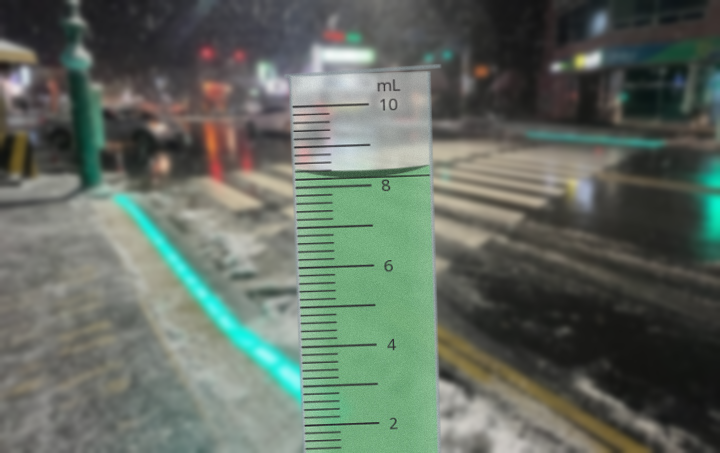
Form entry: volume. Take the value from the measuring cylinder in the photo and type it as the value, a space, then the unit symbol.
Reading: 8.2 mL
